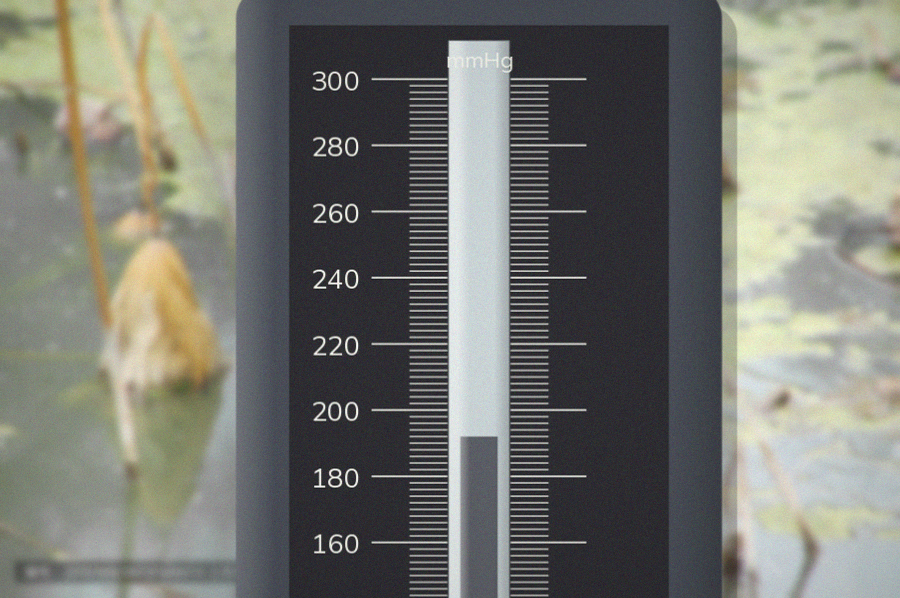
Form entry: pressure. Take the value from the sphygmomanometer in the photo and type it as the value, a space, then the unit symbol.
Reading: 192 mmHg
